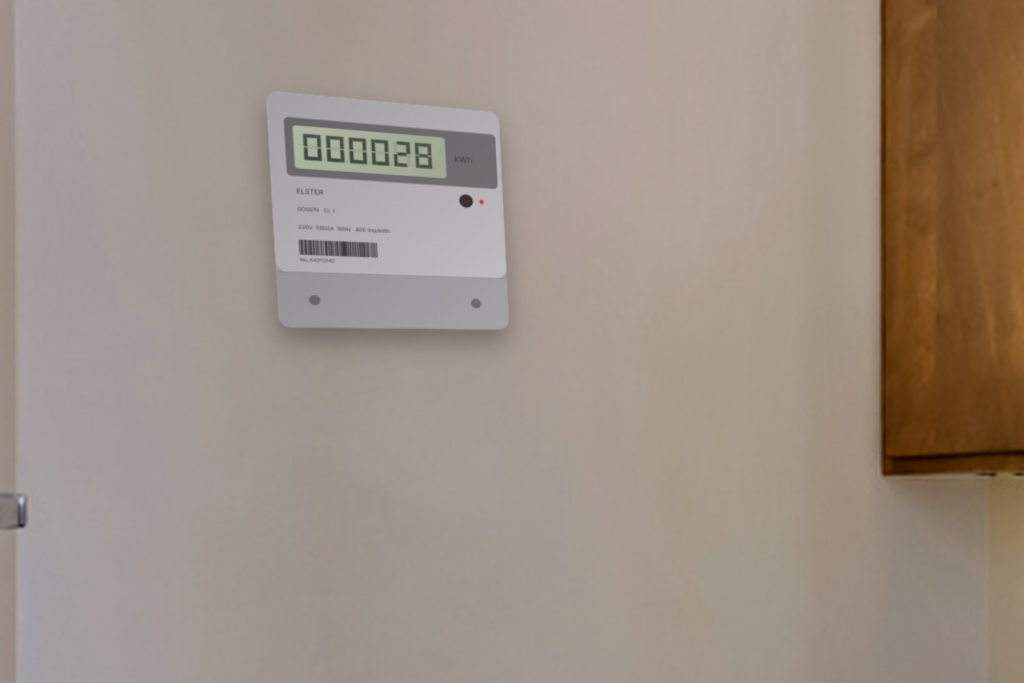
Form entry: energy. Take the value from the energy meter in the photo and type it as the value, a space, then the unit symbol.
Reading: 28 kWh
